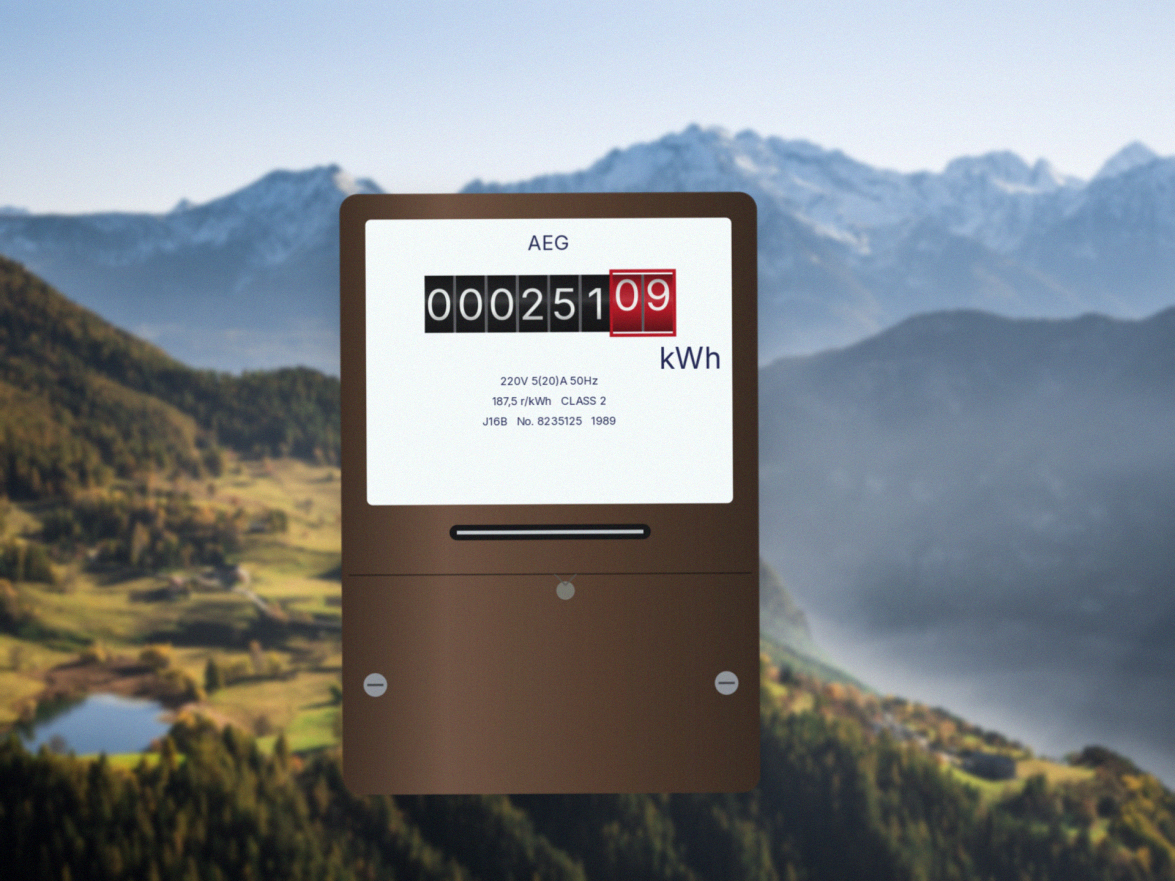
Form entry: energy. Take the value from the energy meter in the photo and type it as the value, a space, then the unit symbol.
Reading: 251.09 kWh
